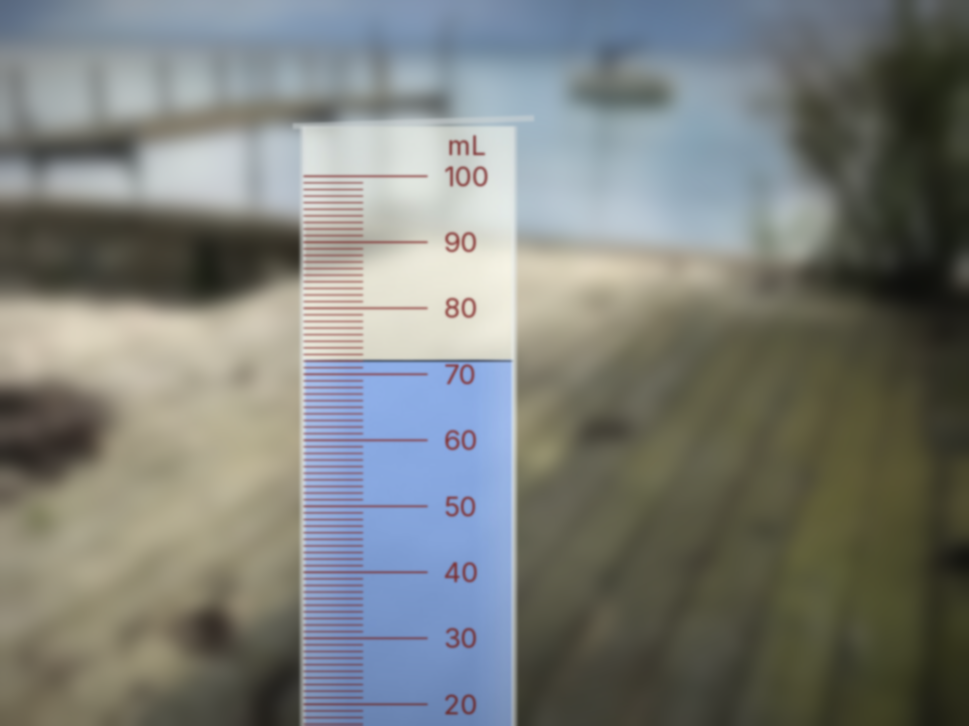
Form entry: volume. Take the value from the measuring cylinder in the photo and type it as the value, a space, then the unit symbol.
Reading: 72 mL
